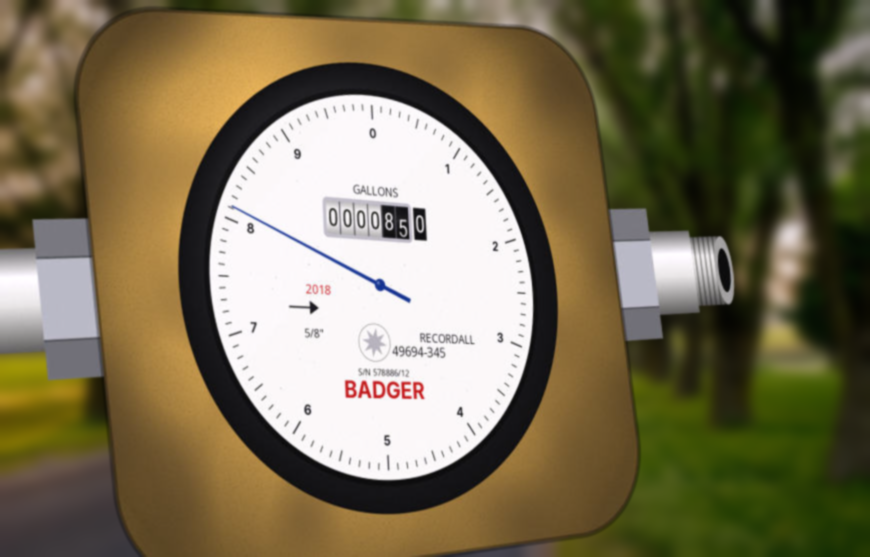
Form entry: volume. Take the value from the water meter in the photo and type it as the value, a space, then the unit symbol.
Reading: 848.1 gal
